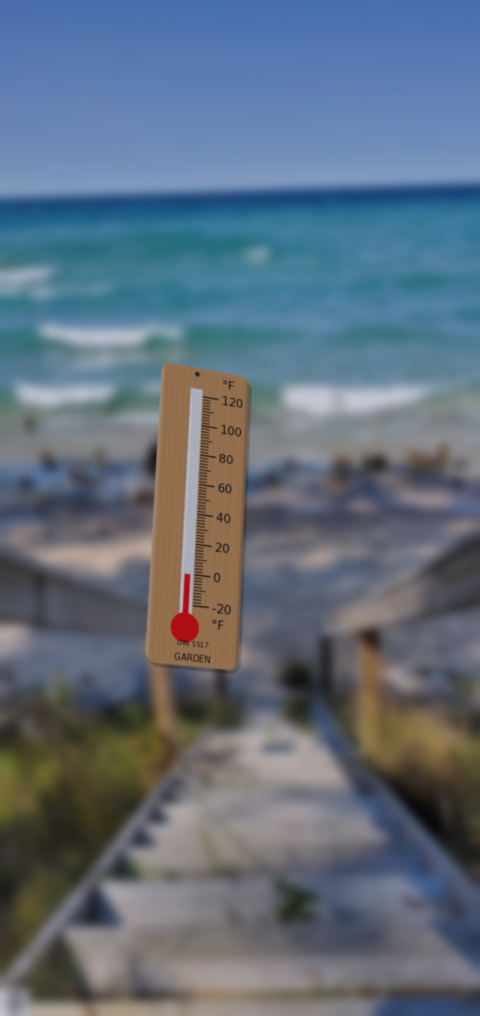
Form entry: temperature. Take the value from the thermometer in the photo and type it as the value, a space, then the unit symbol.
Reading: 0 °F
